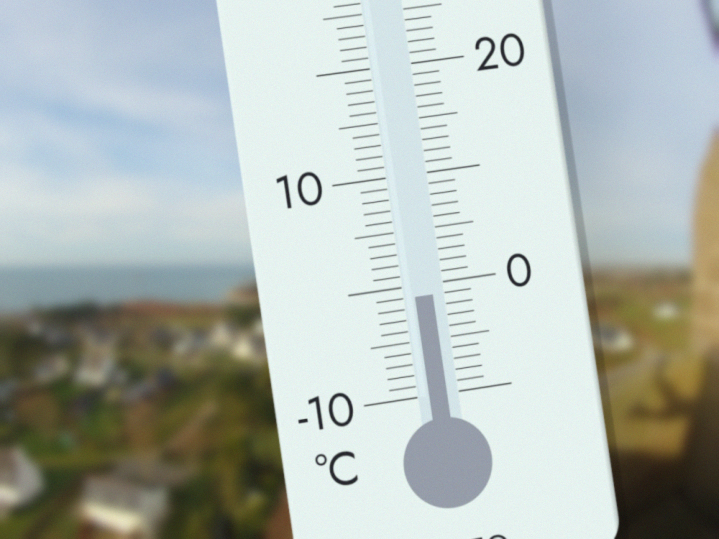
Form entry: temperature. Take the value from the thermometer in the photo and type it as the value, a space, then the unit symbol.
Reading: -1 °C
